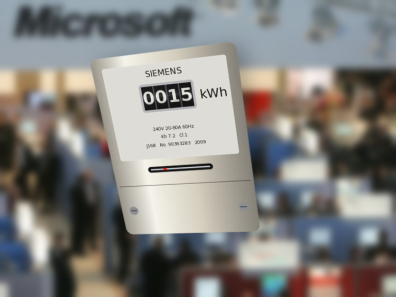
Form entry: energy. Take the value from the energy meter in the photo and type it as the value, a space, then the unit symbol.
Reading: 15 kWh
